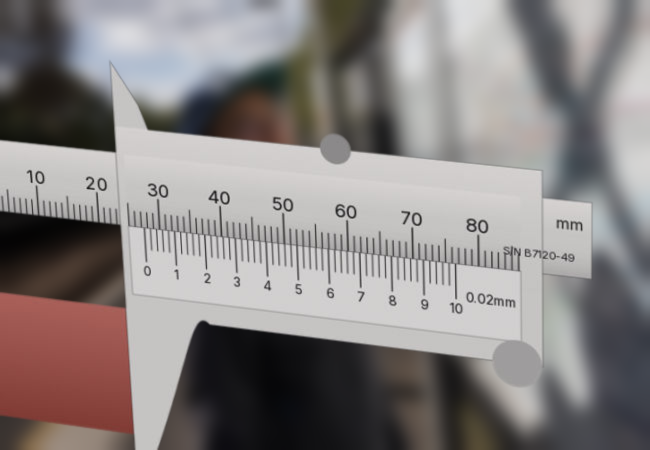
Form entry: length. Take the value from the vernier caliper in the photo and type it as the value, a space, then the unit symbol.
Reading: 27.5 mm
